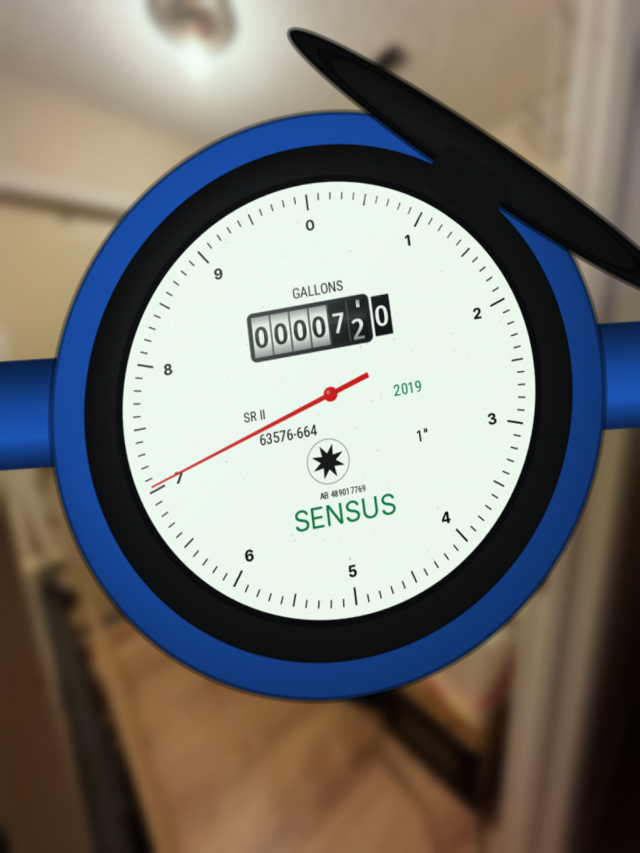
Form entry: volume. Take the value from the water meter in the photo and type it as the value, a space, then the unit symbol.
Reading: 717.0 gal
